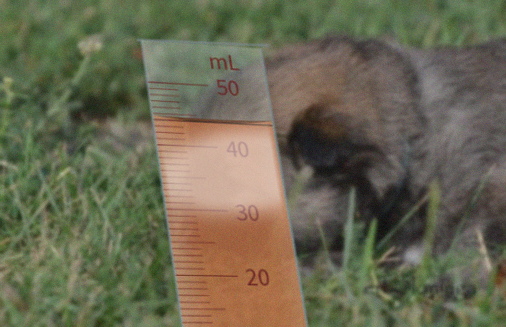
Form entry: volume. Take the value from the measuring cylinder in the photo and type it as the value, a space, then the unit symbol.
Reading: 44 mL
